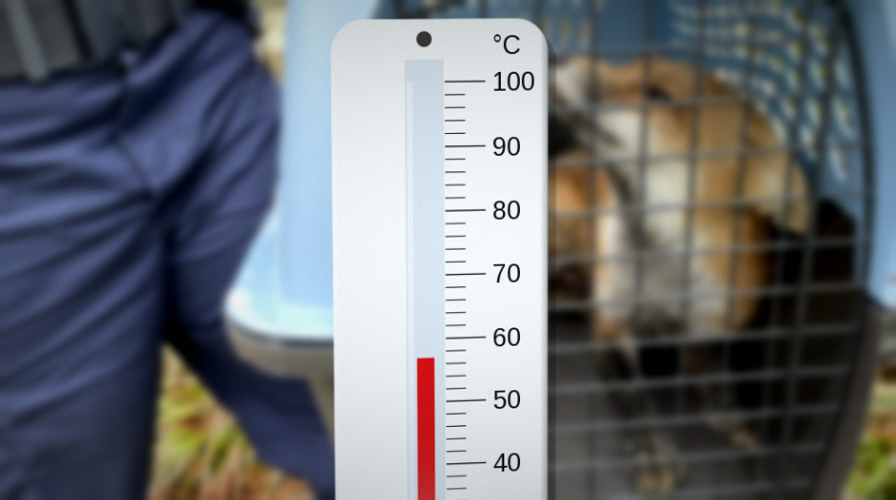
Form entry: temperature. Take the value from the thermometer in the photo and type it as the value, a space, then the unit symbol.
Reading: 57 °C
